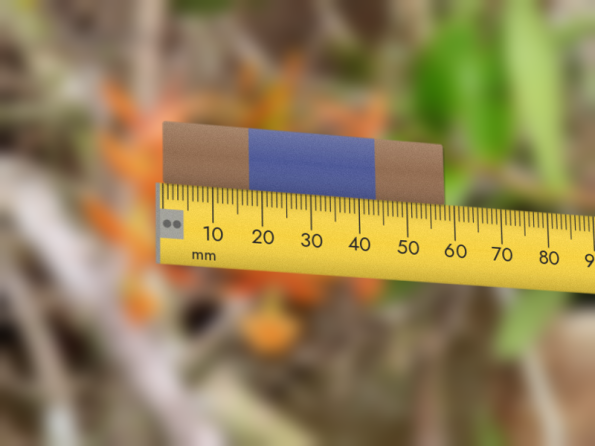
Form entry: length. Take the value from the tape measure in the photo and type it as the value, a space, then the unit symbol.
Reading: 58 mm
